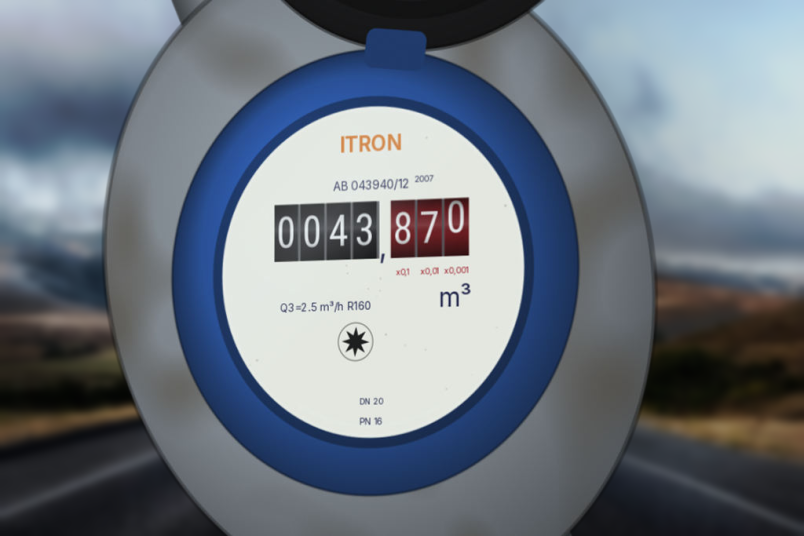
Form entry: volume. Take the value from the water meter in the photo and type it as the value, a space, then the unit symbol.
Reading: 43.870 m³
